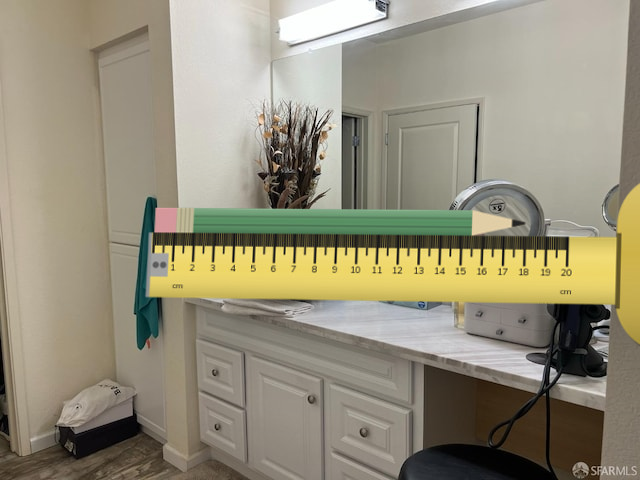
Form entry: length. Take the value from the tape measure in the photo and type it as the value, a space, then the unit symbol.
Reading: 18 cm
